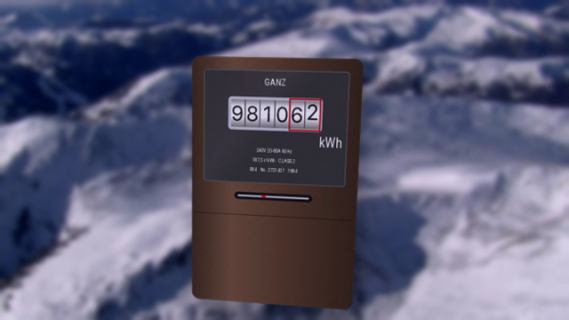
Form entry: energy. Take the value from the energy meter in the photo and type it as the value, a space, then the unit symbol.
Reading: 9810.62 kWh
